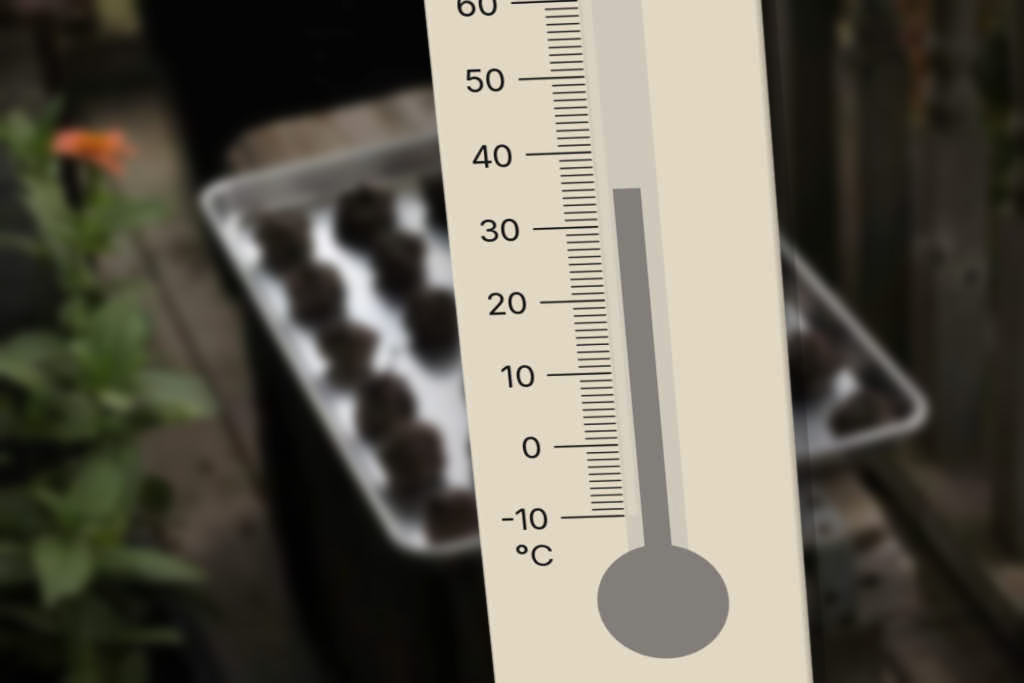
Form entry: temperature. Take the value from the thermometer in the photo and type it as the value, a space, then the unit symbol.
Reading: 35 °C
